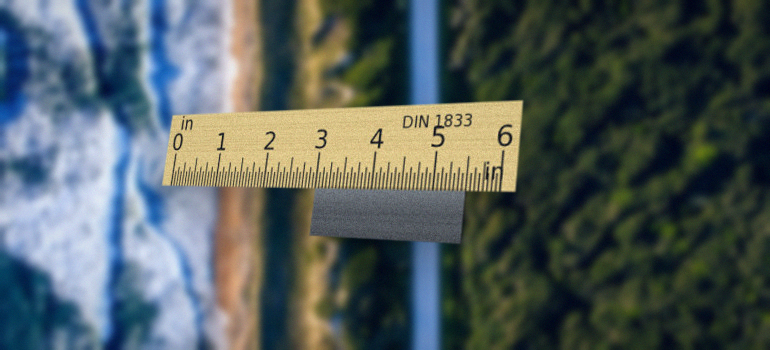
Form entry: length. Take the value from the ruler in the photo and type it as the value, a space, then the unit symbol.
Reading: 2.5 in
